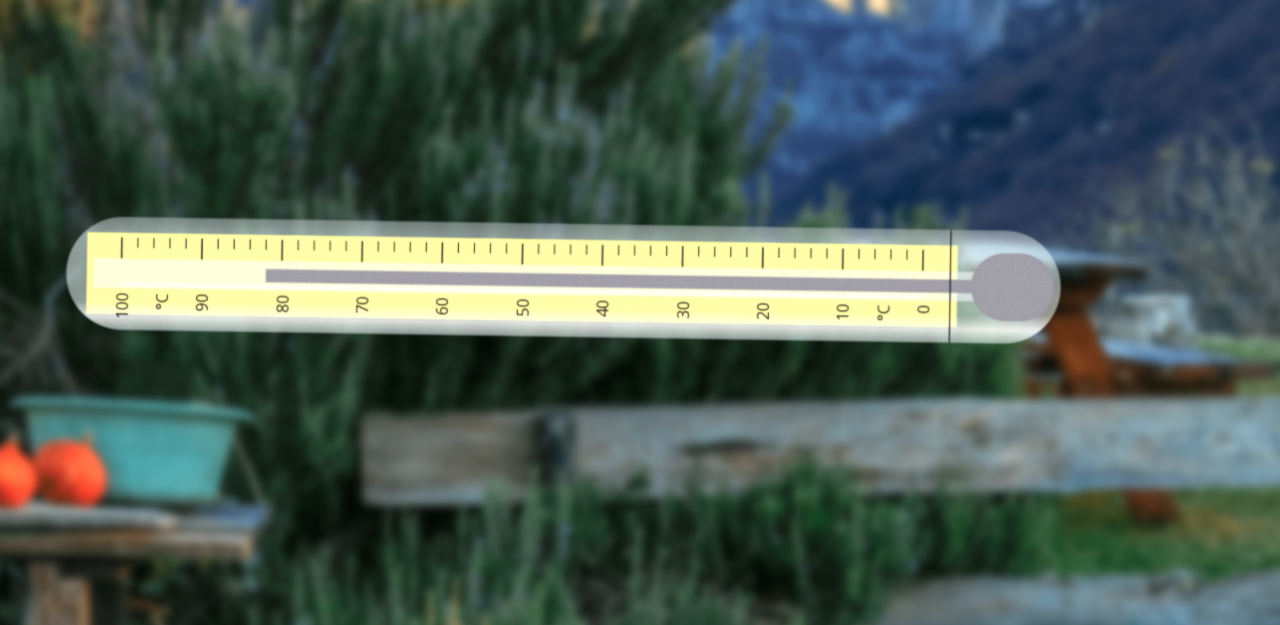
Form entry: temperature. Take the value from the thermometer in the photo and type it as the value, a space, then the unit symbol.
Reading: 82 °C
